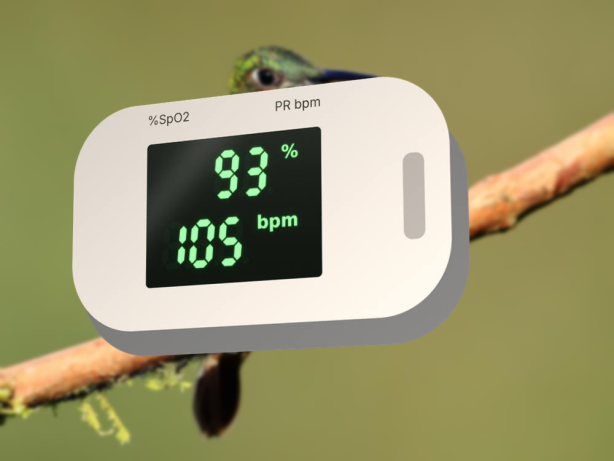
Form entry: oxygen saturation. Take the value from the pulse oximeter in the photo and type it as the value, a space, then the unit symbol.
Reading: 93 %
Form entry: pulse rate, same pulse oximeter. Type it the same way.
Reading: 105 bpm
